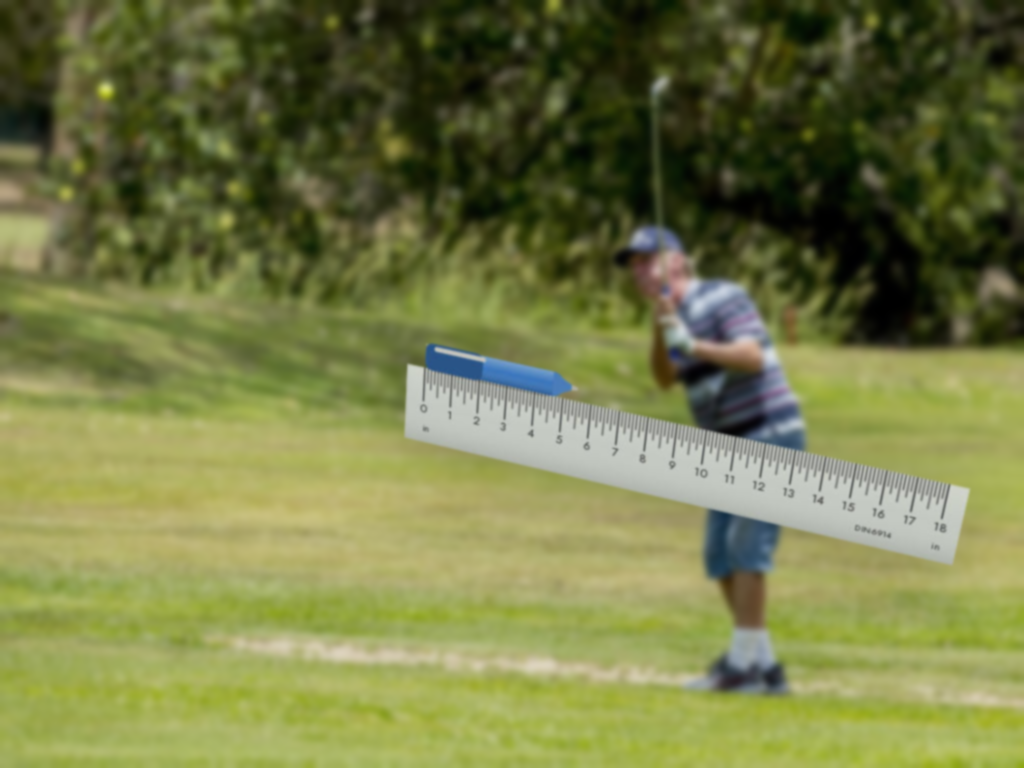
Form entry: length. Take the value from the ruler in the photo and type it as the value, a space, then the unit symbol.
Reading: 5.5 in
